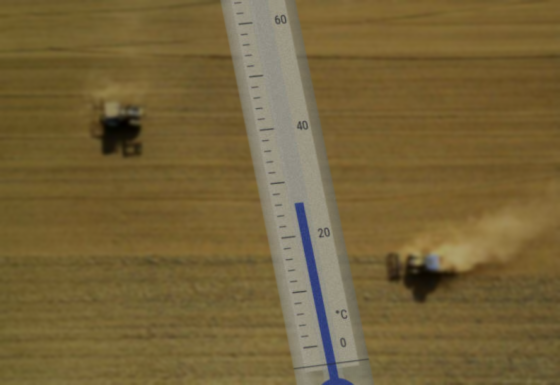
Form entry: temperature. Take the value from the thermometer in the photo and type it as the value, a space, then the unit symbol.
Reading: 26 °C
